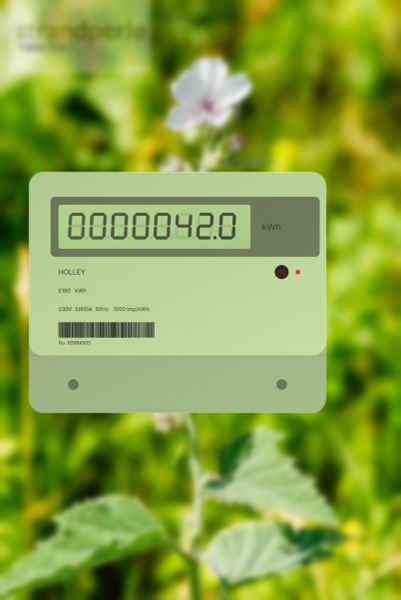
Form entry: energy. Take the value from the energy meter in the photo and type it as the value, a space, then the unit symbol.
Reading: 42.0 kWh
